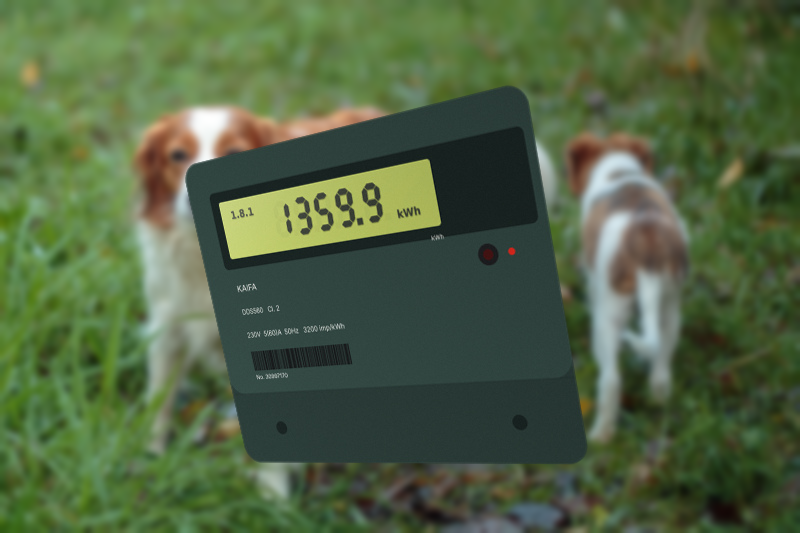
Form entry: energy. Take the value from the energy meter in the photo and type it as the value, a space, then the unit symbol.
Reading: 1359.9 kWh
